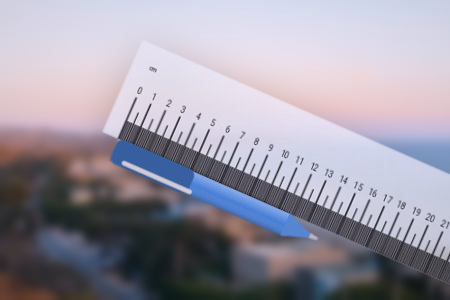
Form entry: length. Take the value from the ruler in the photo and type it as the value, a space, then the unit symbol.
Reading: 14 cm
